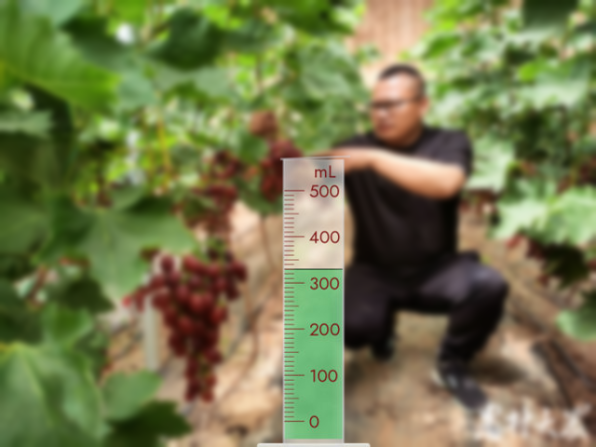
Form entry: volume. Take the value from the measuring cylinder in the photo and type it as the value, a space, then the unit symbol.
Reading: 330 mL
